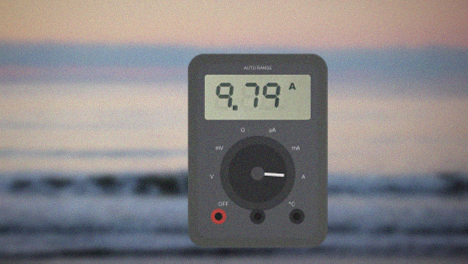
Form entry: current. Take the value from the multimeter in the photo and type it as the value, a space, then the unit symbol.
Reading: 9.79 A
